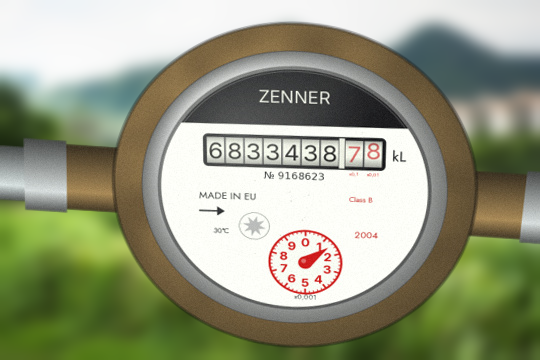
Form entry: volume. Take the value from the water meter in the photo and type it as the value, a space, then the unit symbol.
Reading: 6833438.781 kL
